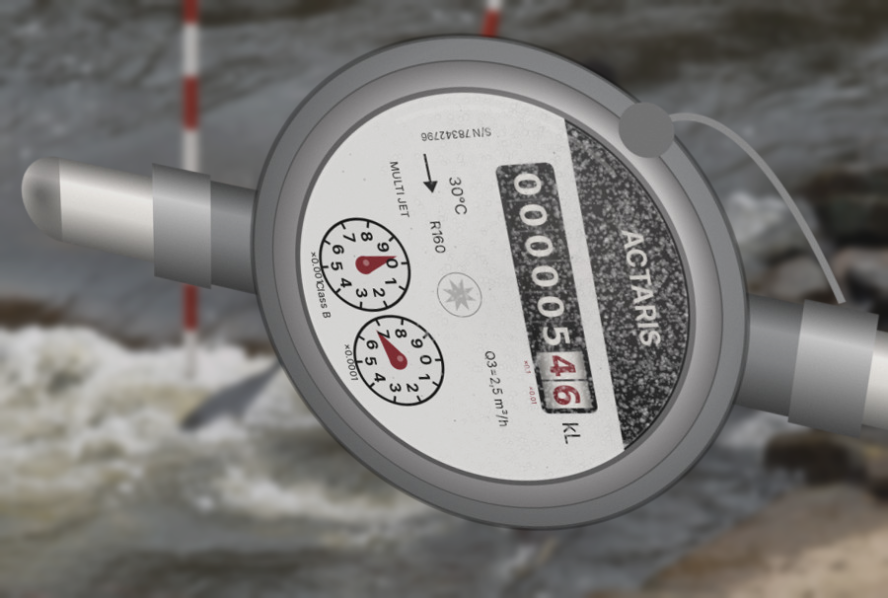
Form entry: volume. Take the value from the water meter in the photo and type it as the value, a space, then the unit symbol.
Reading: 5.4596 kL
